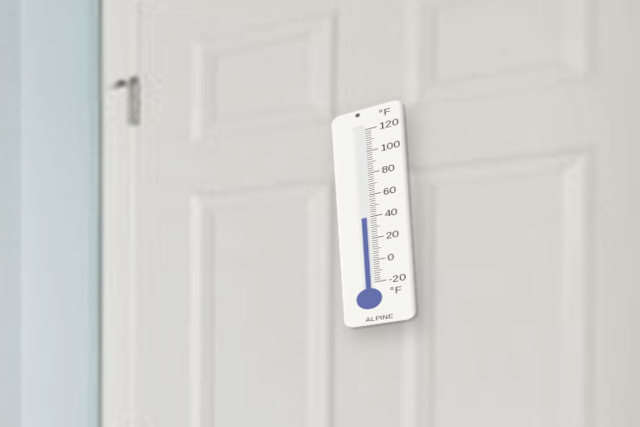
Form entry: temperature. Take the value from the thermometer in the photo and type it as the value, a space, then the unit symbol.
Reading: 40 °F
